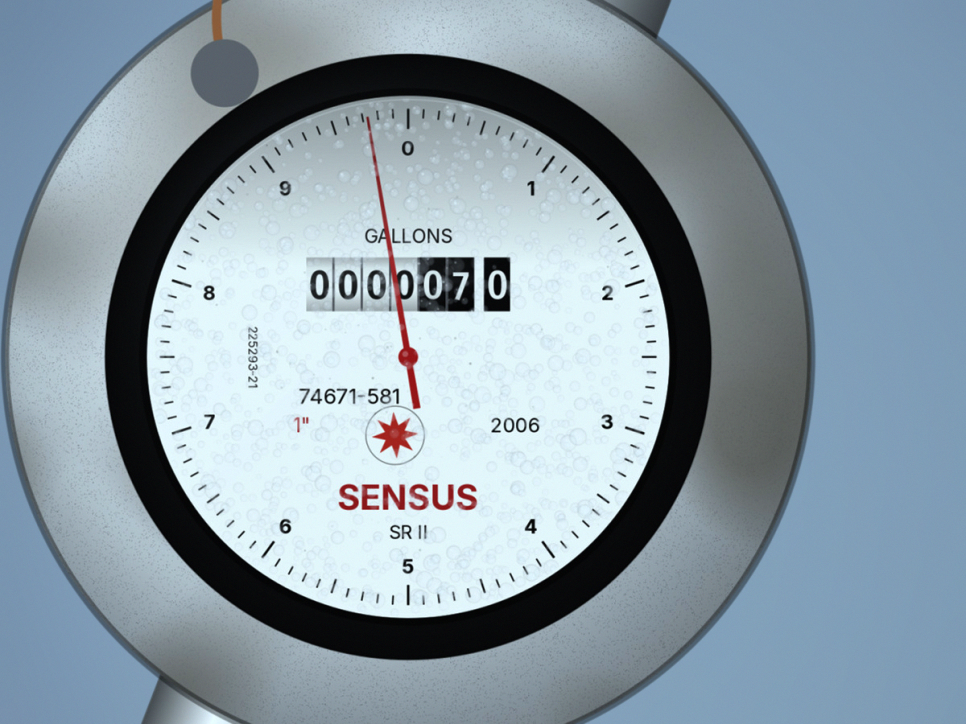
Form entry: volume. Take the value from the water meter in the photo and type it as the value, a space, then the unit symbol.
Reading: 69.7 gal
